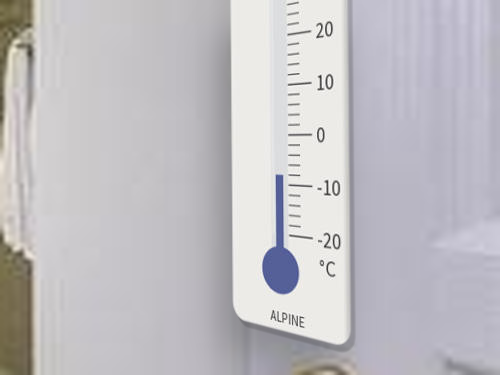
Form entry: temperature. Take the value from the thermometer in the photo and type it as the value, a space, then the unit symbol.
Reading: -8 °C
